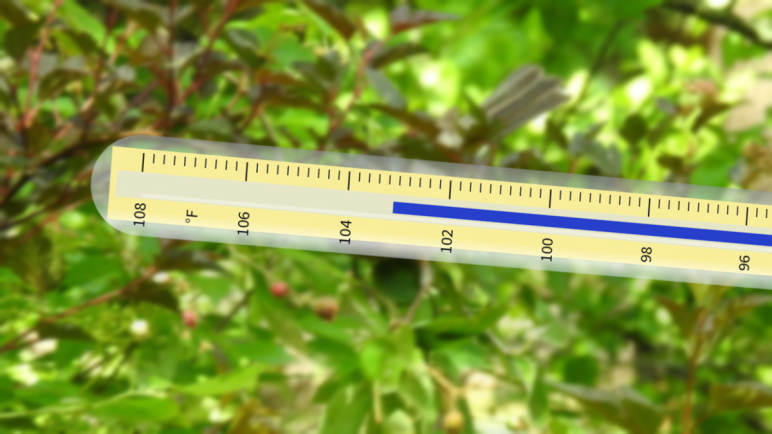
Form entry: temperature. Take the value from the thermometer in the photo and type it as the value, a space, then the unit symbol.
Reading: 103.1 °F
